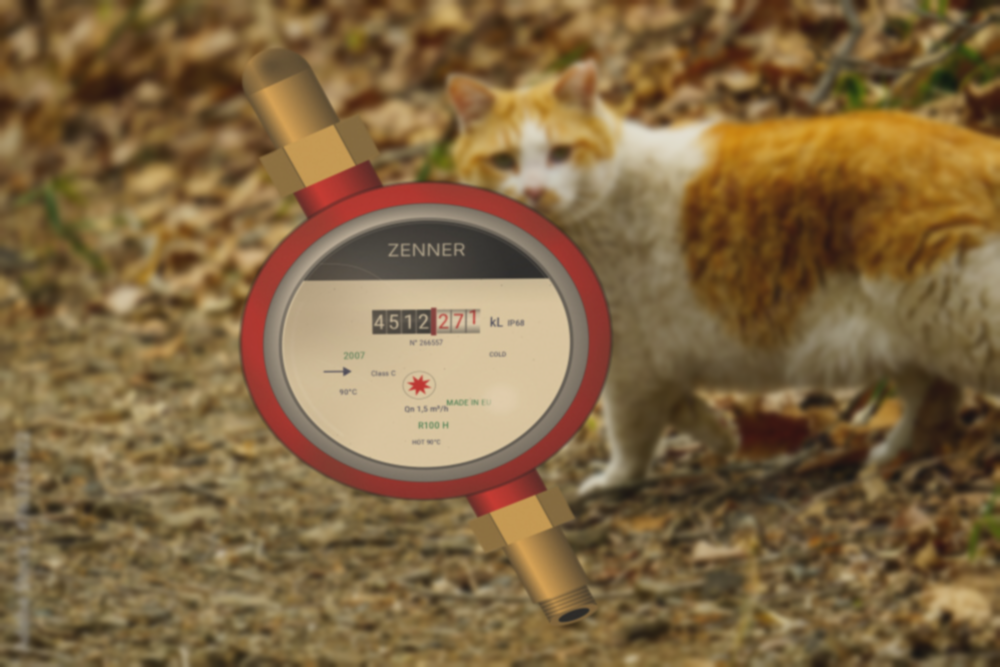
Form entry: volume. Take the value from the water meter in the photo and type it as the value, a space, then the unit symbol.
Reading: 4512.271 kL
